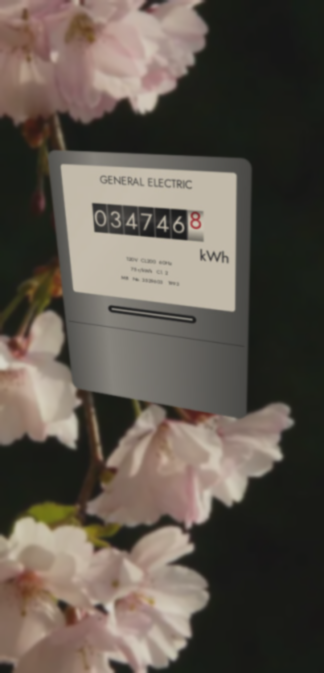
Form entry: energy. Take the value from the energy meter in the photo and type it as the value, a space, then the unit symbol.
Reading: 34746.8 kWh
